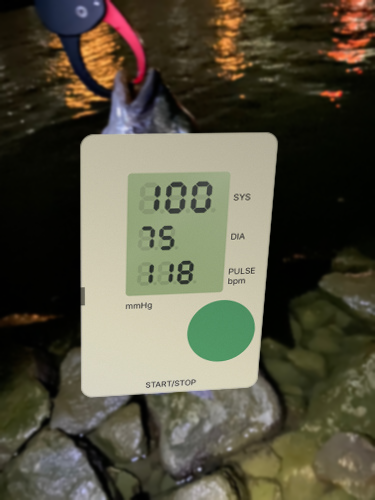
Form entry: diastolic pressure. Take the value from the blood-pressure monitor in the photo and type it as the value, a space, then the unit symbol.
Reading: 75 mmHg
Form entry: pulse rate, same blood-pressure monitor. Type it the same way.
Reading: 118 bpm
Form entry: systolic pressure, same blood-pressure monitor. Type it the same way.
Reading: 100 mmHg
